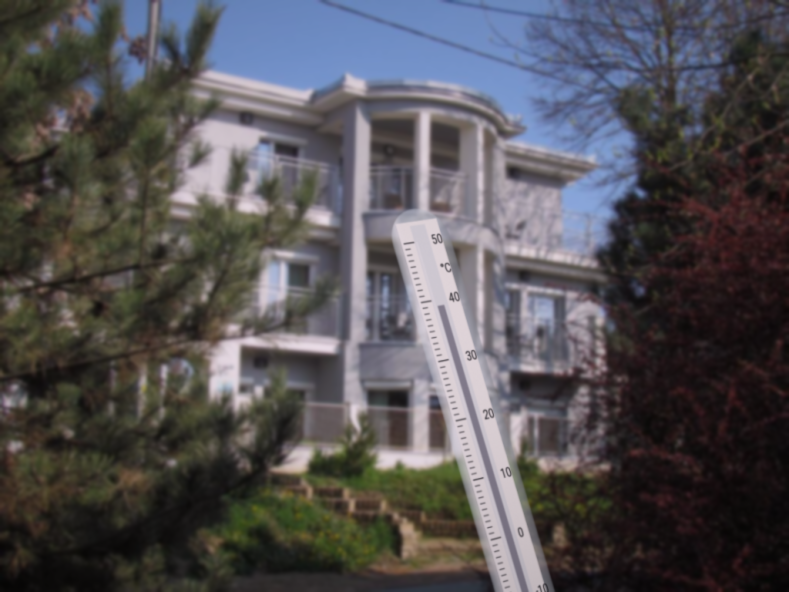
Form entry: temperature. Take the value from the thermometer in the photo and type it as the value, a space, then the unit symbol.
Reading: 39 °C
